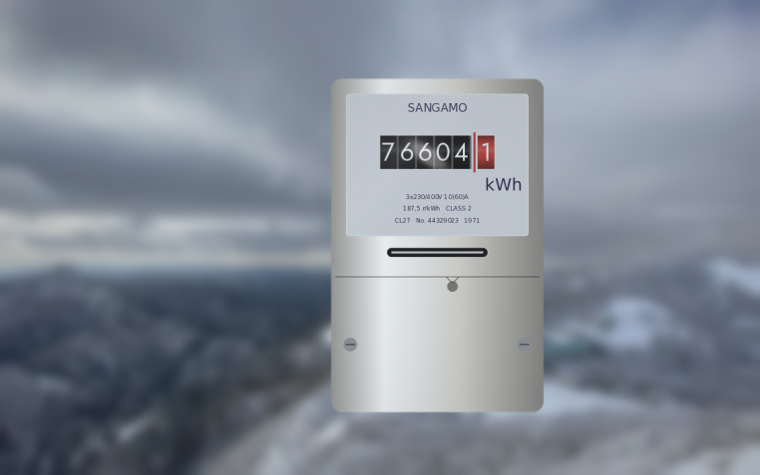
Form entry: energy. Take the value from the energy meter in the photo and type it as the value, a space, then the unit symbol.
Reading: 76604.1 kWh
